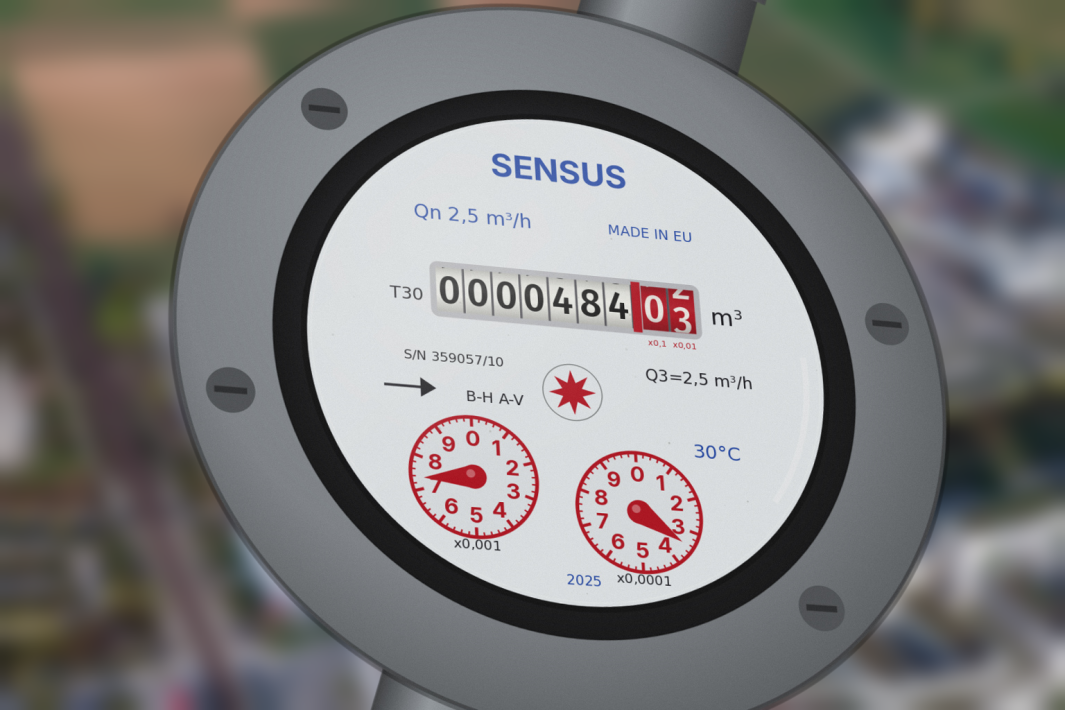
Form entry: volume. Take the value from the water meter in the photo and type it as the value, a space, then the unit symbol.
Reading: 484.0273 m³
